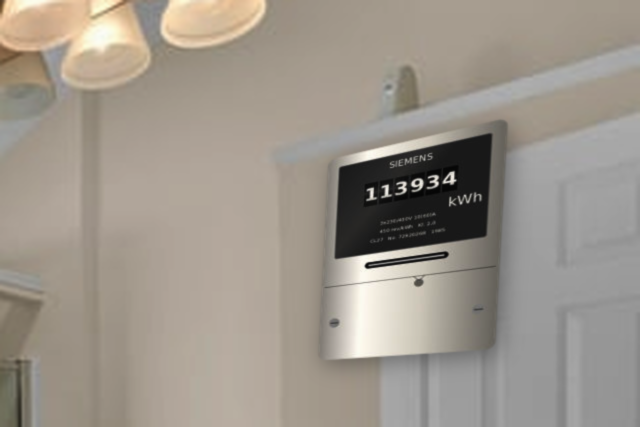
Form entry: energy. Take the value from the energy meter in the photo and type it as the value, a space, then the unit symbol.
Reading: 113934 kWh
